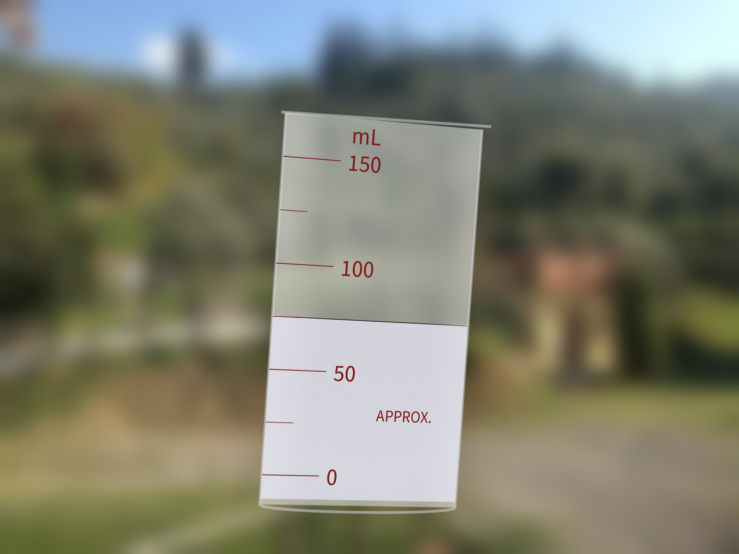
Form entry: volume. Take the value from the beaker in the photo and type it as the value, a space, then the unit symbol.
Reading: 75 mL
